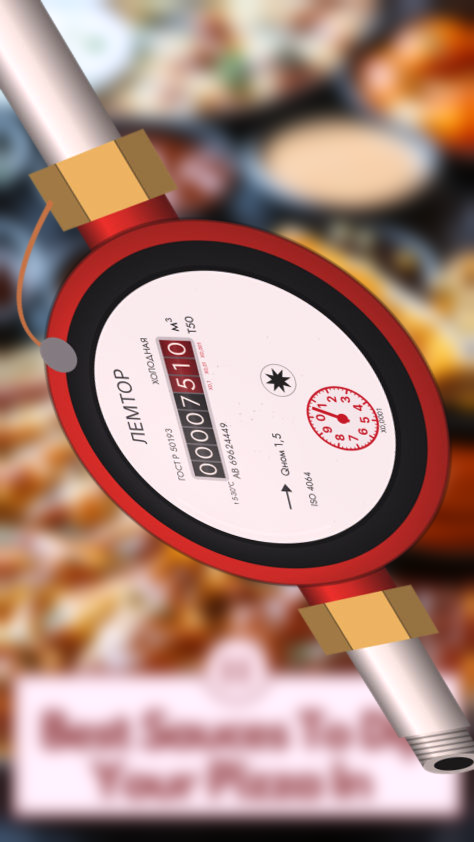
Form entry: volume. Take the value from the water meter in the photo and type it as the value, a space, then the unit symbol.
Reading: 7.5100 m³
